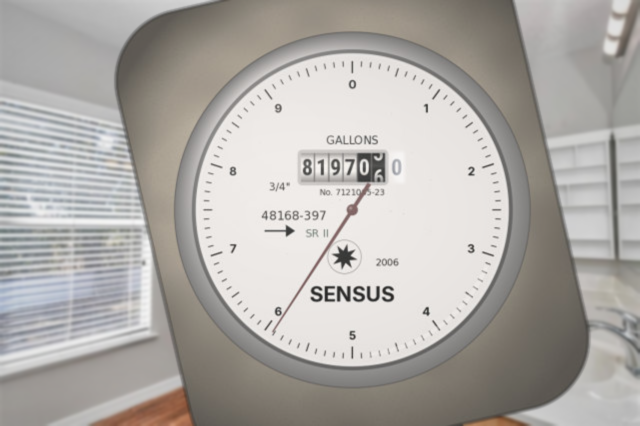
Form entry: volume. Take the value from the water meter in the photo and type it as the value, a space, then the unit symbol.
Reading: 8197055.9 gal
